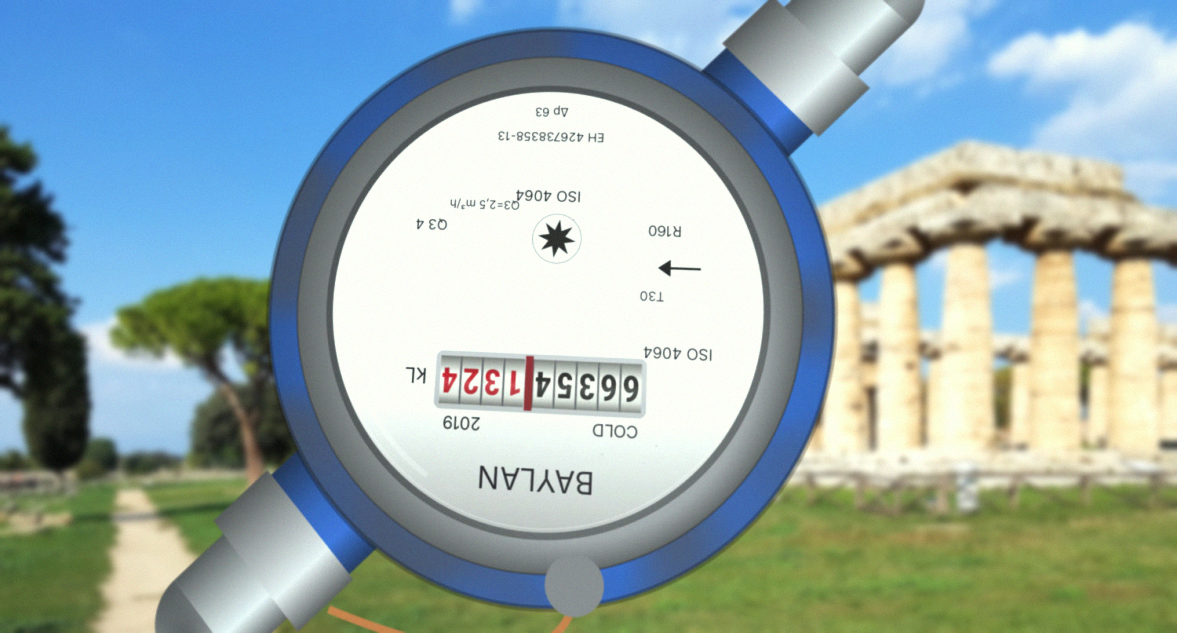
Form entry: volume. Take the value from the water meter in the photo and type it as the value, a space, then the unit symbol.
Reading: 66354.1324 kL
